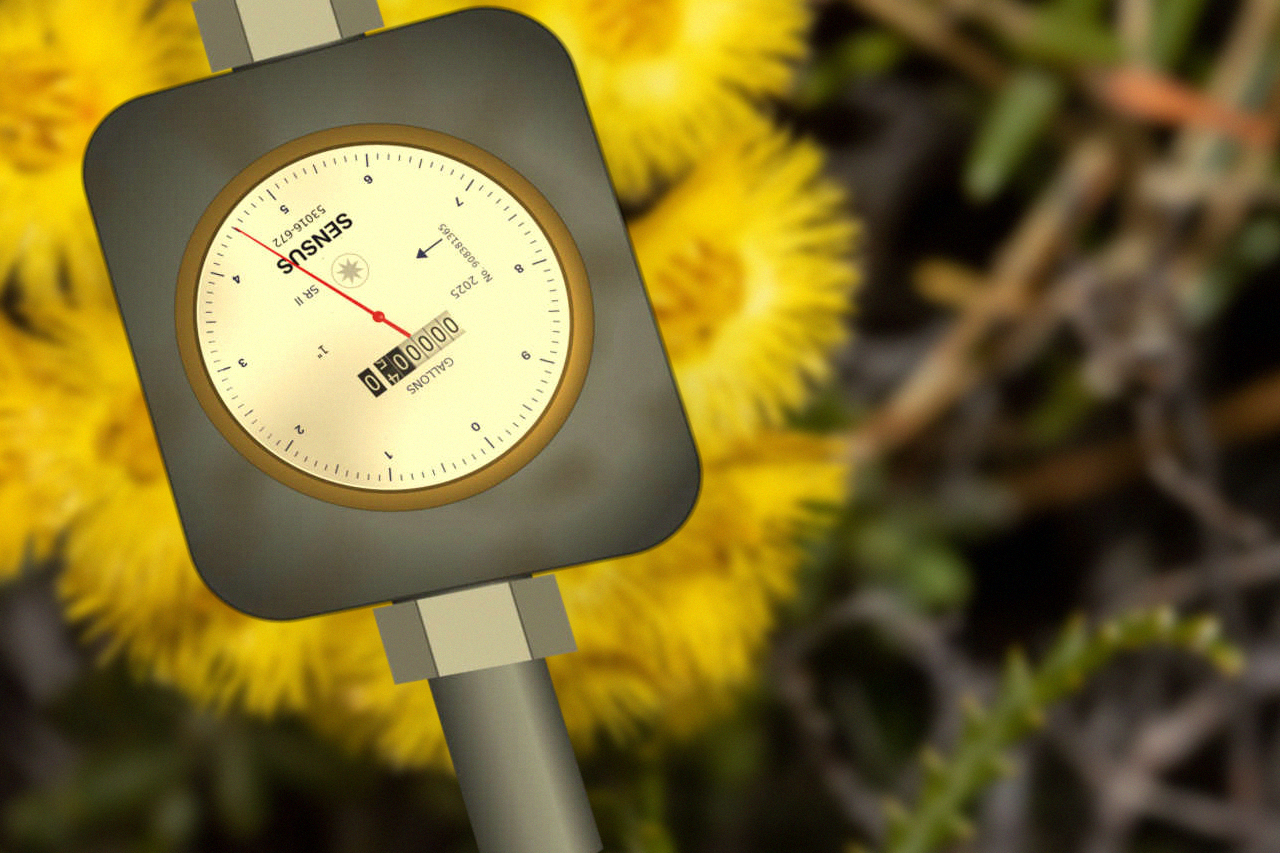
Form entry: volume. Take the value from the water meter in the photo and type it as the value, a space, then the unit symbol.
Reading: 44.5 gal
